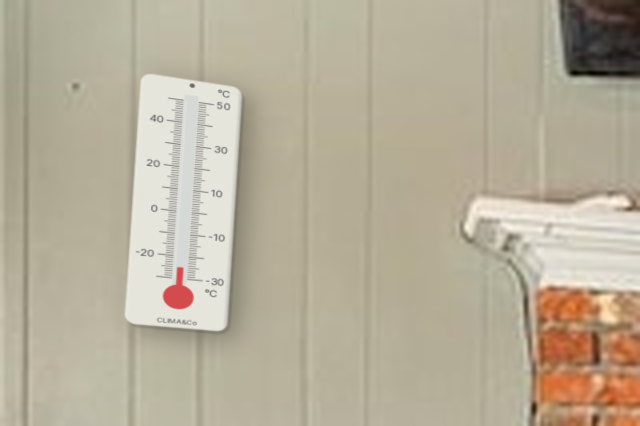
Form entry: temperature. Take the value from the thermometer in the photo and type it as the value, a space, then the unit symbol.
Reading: -25 °C
